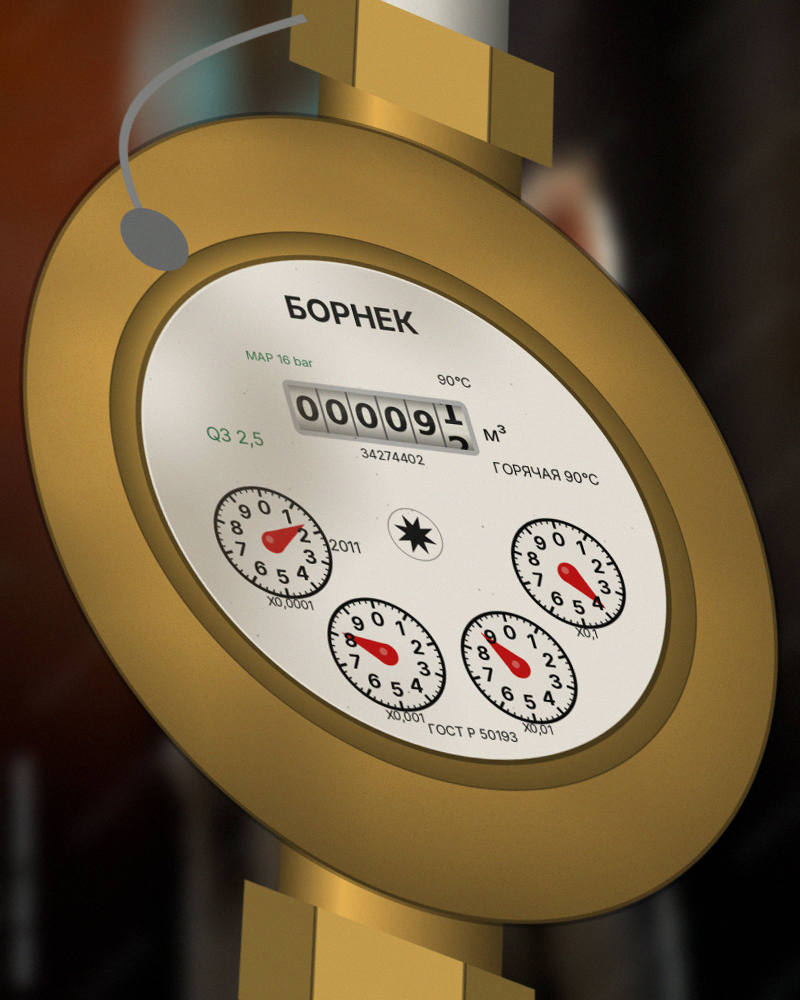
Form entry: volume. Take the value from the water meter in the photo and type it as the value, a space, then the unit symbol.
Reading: 91.3881 m³
